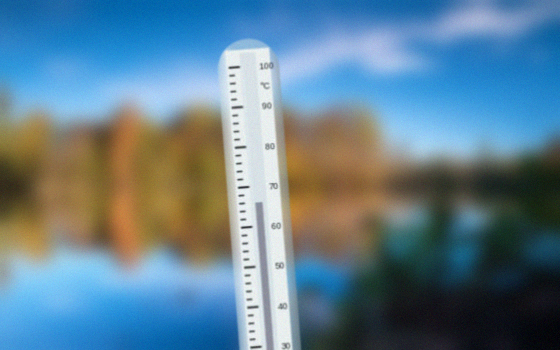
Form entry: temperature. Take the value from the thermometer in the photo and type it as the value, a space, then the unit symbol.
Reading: 66 °C
